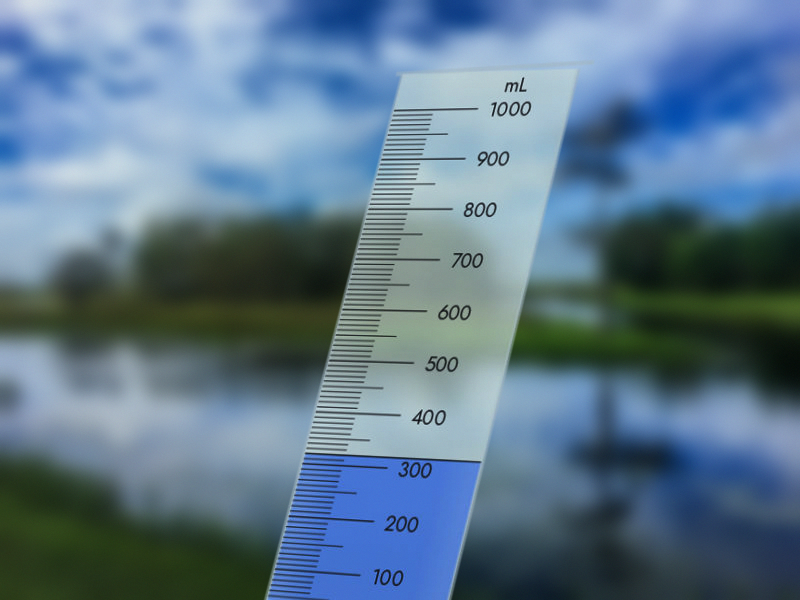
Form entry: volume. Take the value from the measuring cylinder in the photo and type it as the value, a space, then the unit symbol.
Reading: 320 mL
